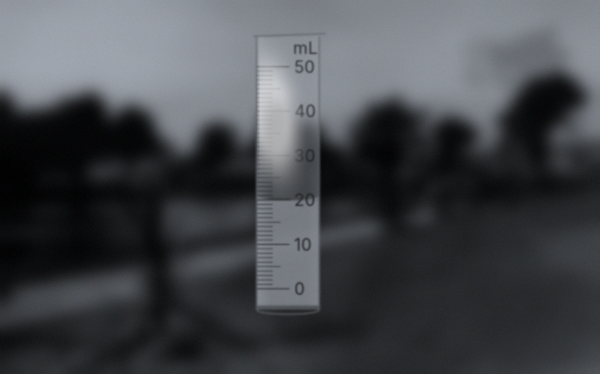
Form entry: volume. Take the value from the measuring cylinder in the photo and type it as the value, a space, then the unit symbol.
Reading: 20 mL
